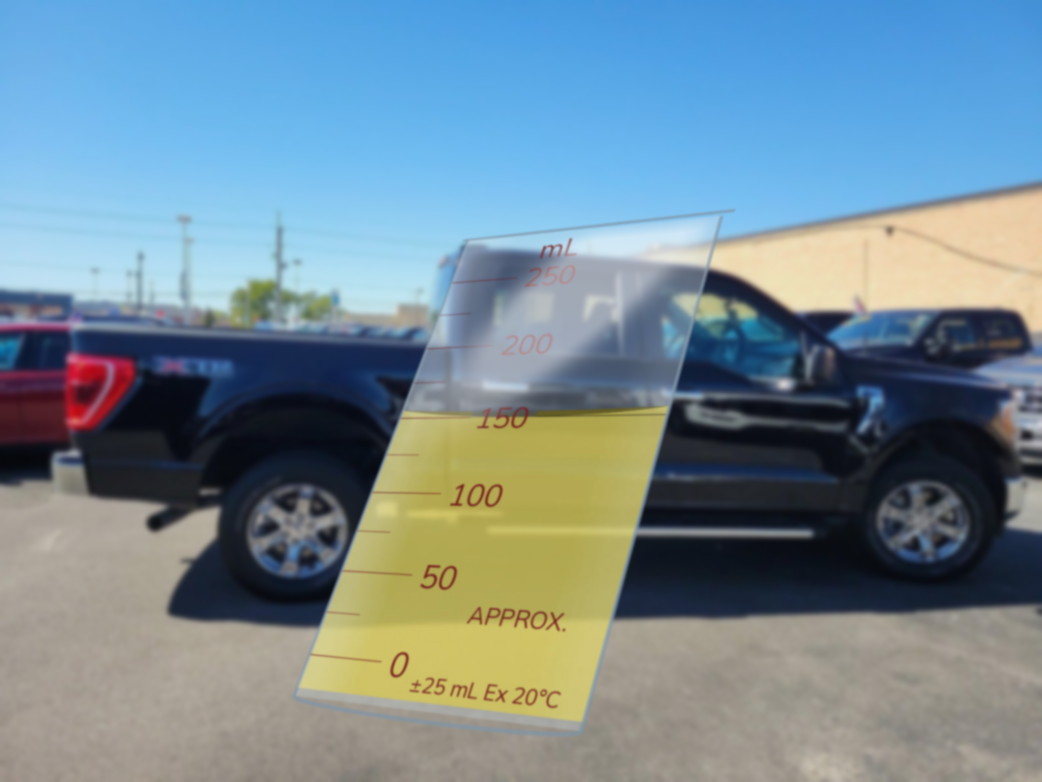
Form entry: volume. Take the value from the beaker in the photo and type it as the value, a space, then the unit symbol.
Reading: 150 mL
